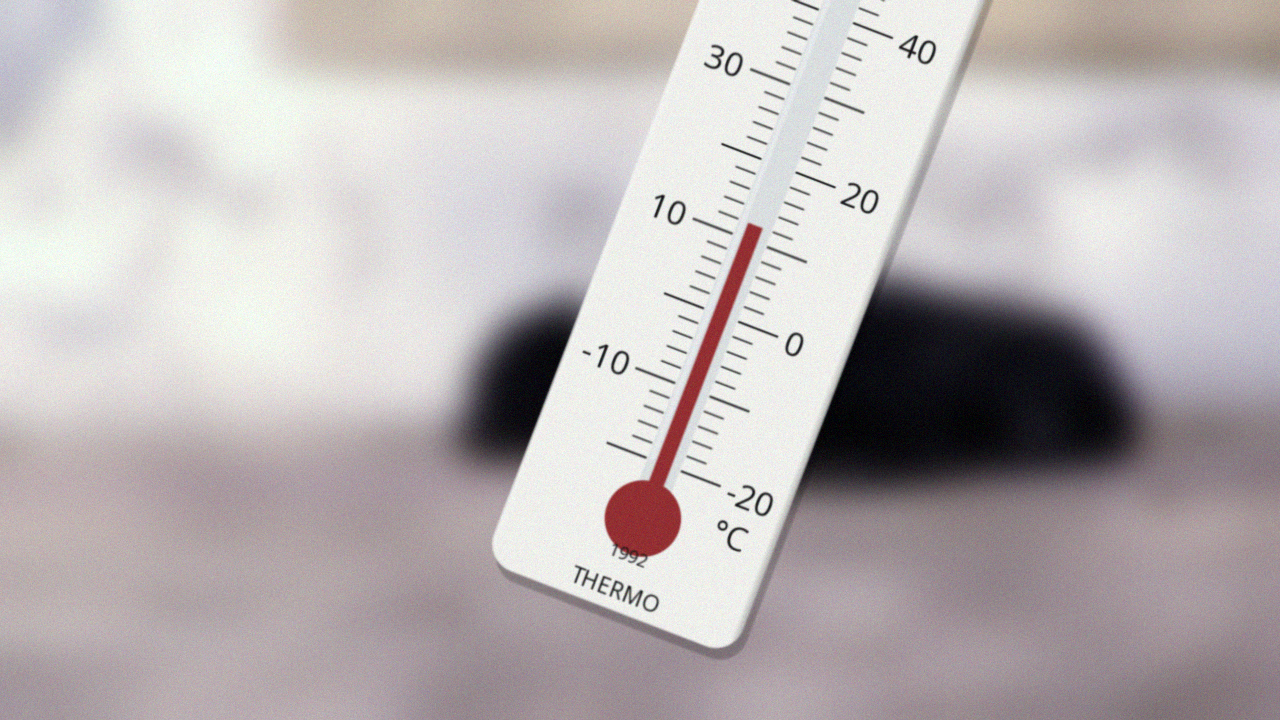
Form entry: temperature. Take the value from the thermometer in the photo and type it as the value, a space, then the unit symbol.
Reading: 12 °C
